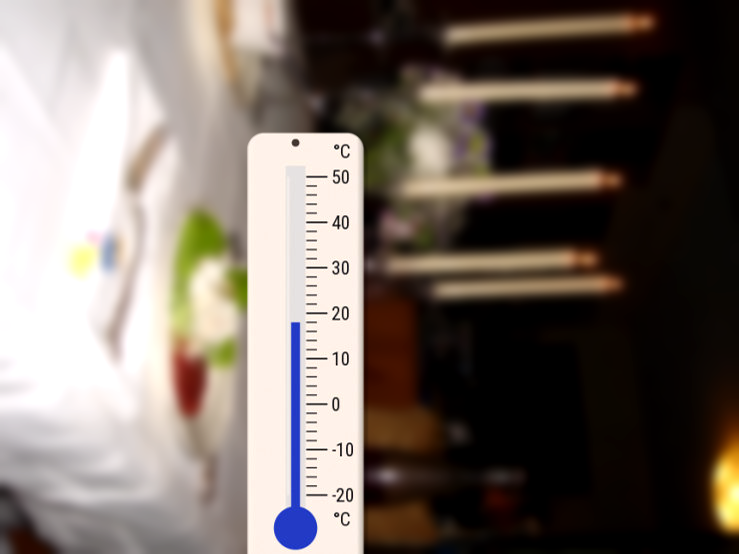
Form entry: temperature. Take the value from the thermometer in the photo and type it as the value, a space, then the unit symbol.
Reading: 18 °C
